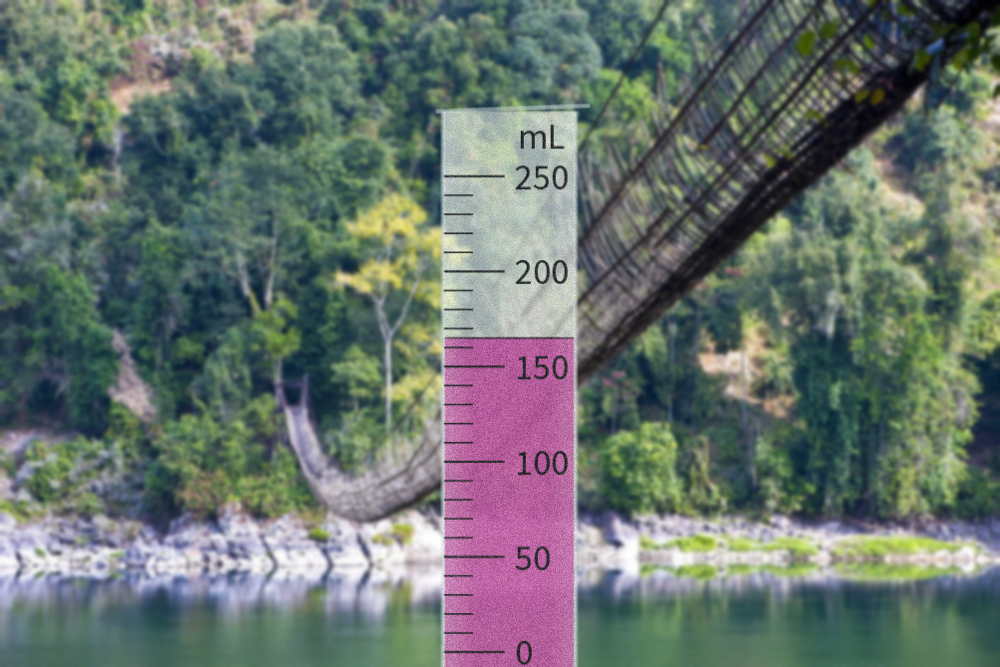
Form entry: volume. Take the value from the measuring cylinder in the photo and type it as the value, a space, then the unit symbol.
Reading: 165 mL
